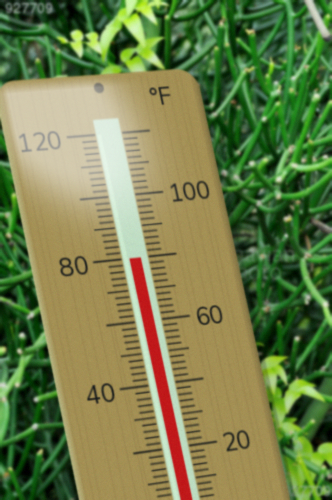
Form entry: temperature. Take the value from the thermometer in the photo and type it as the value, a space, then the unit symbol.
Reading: 80 °F
